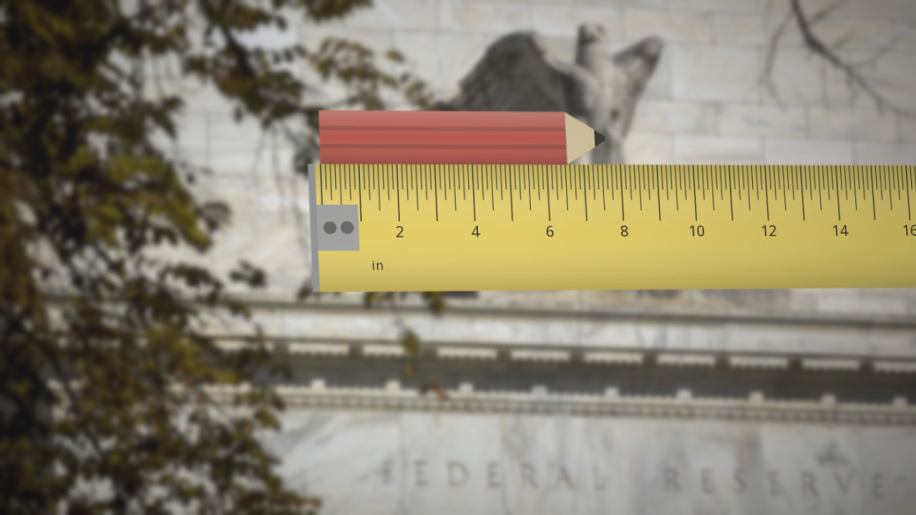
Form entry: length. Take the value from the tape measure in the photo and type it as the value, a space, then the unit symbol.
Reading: 7.625 in
